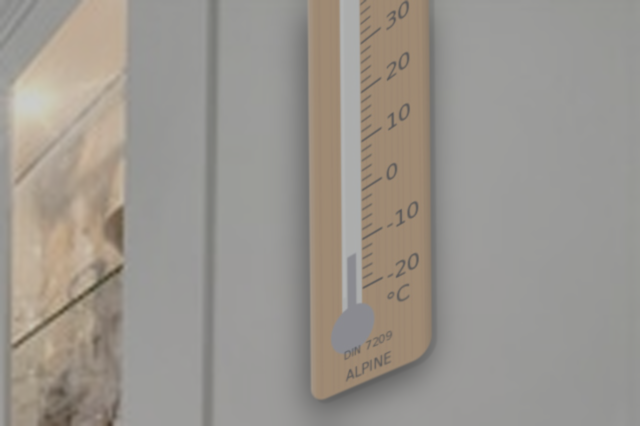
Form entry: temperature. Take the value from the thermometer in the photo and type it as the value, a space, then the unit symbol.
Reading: -12 °C
